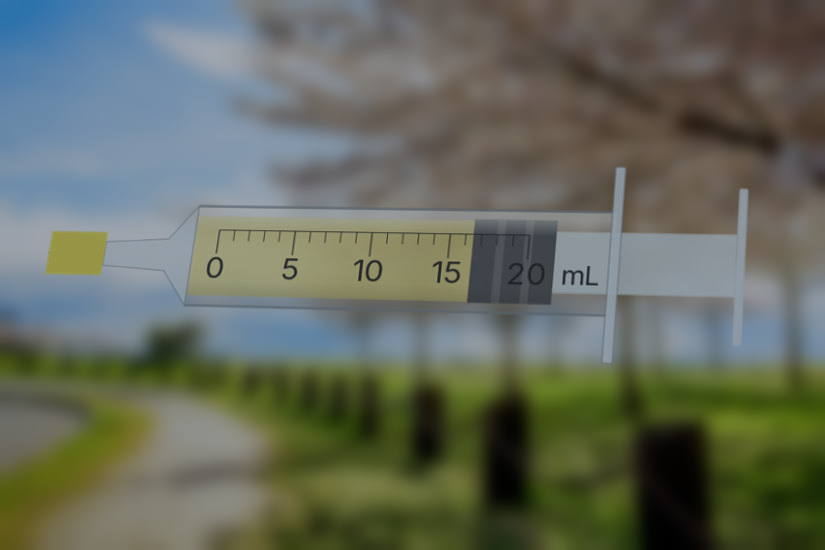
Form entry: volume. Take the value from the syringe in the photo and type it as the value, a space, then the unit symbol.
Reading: 16.5 mL
